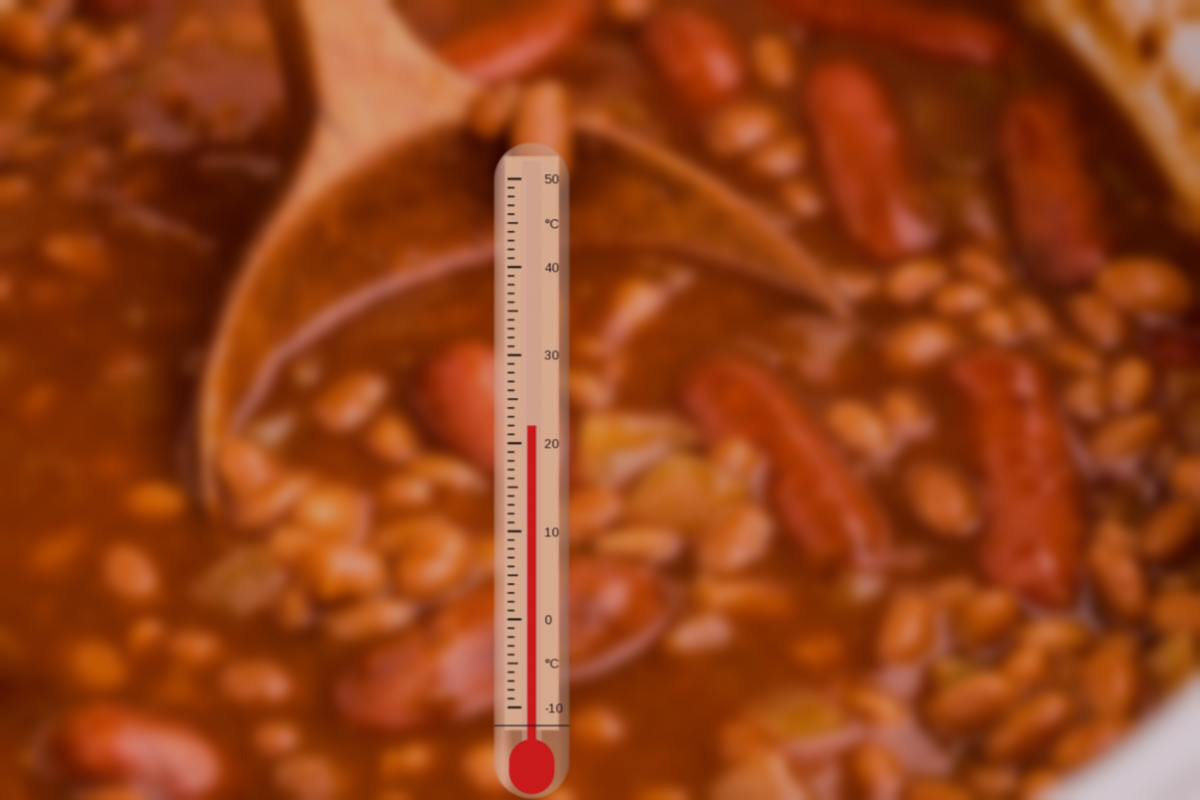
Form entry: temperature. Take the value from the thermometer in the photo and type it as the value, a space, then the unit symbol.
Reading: 22 °C
